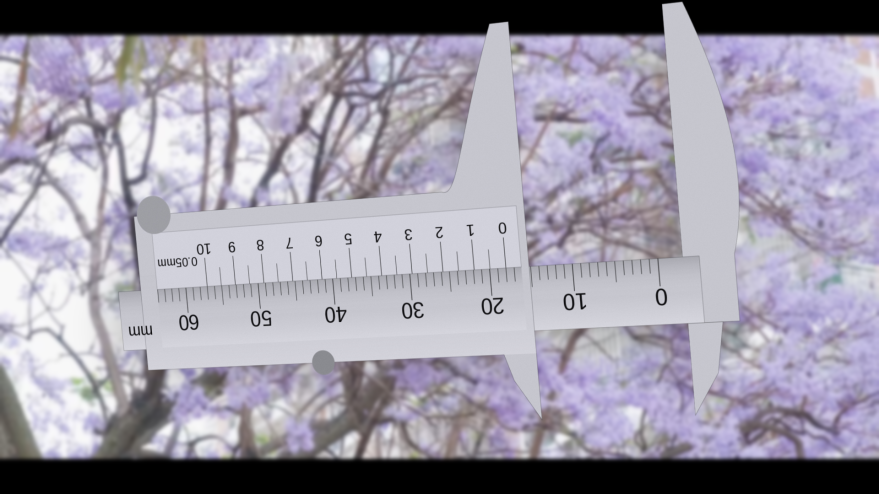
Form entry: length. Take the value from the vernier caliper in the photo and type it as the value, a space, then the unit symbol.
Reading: 18.0 mm
